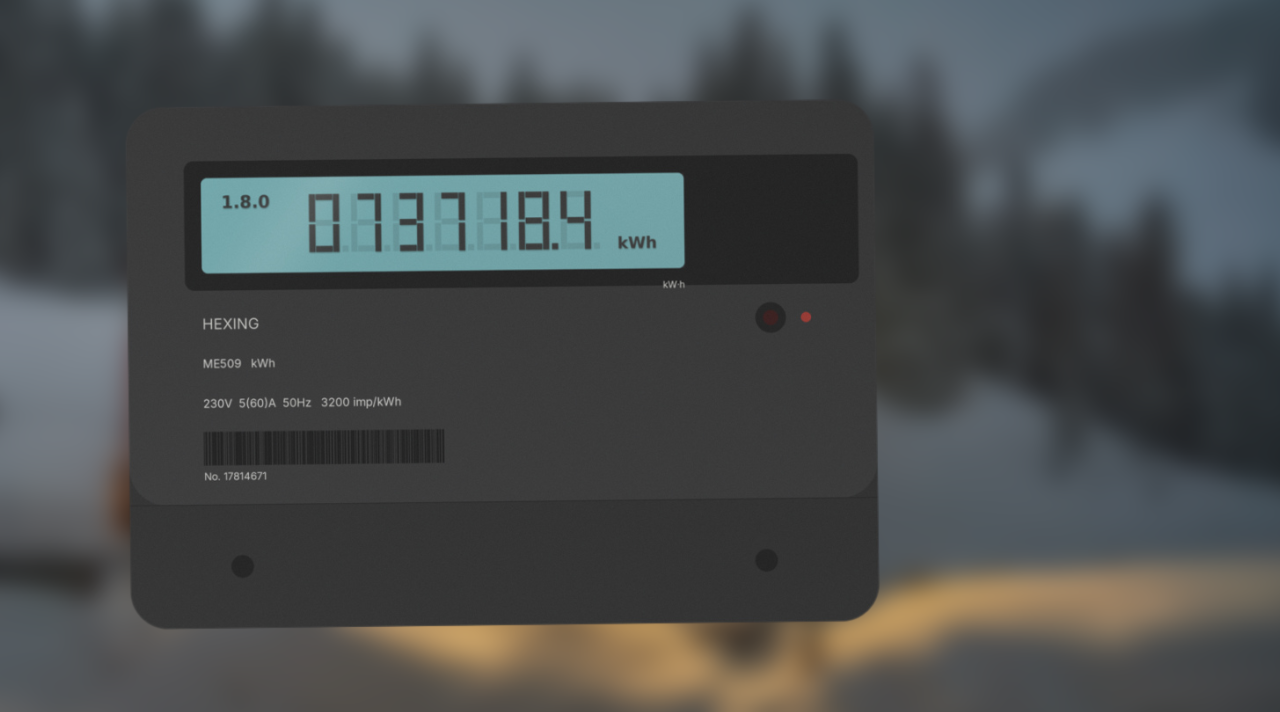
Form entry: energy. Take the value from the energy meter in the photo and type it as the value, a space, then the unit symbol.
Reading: 73718.4 kWh
